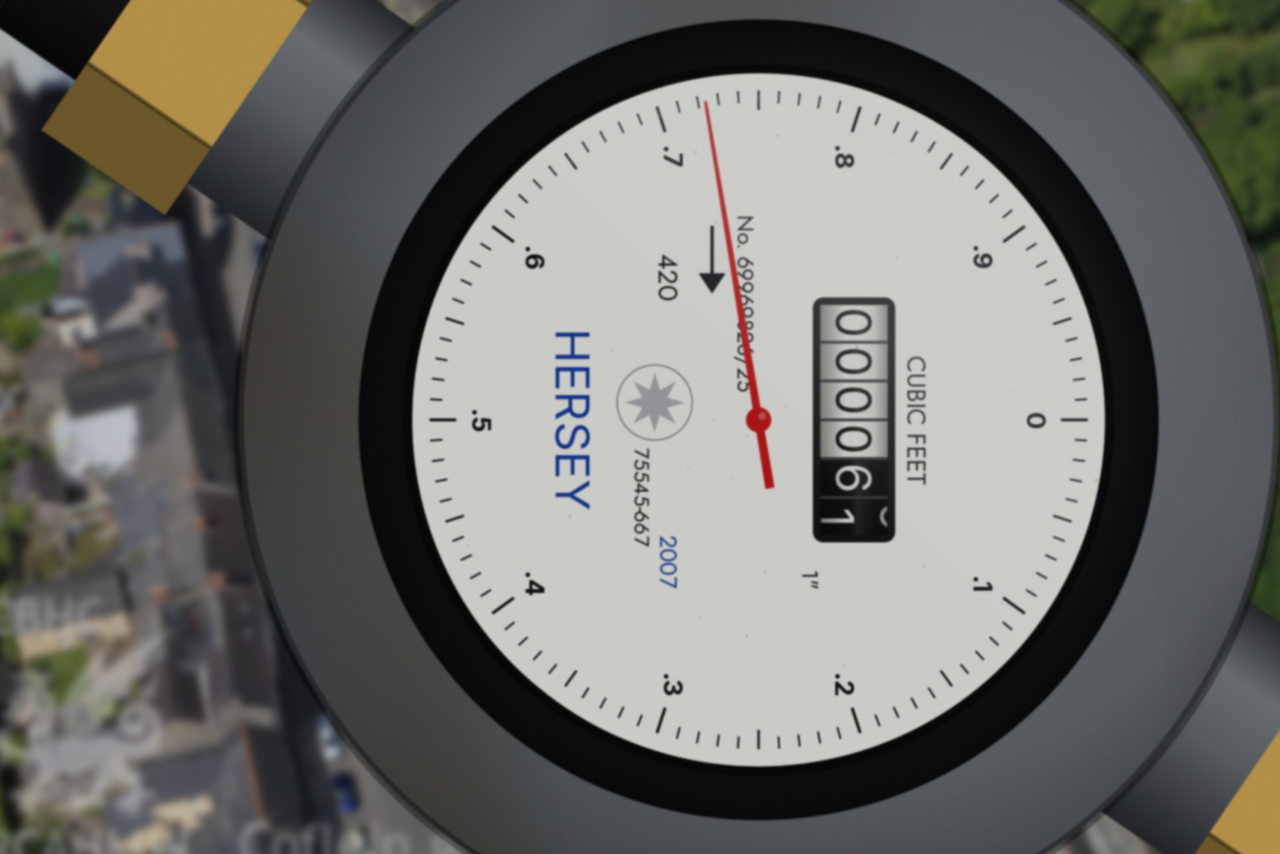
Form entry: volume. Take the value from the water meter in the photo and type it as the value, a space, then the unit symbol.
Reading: 60.72 ft³
